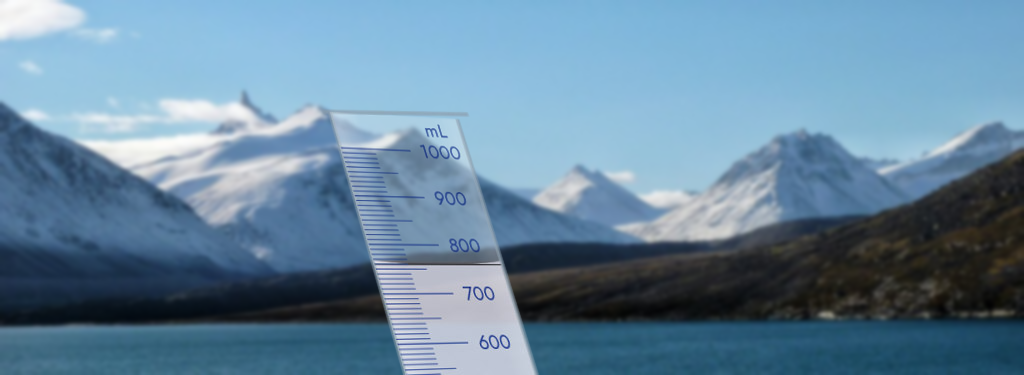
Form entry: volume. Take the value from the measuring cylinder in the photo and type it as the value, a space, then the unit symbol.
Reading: 760 mL
